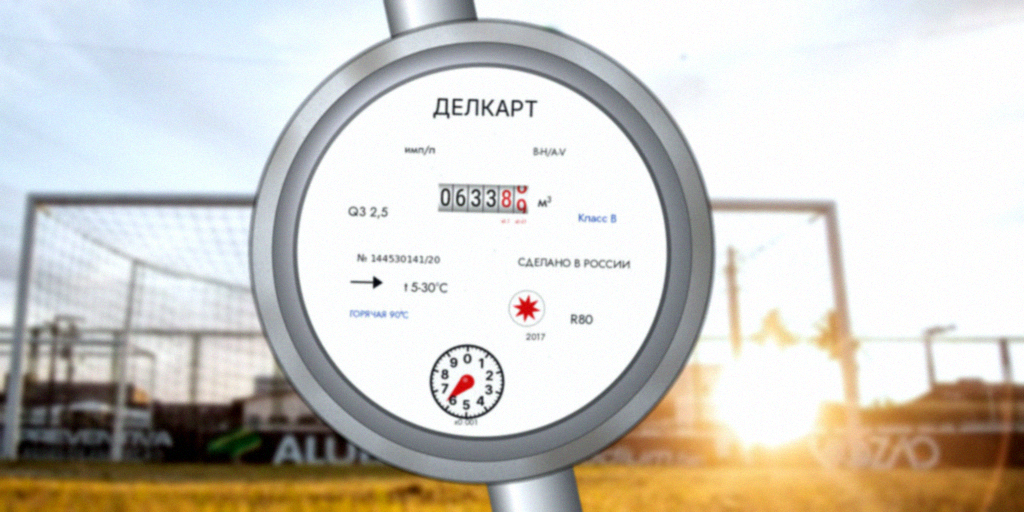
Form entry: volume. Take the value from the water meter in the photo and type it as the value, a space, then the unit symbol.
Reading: 633.886 m³
